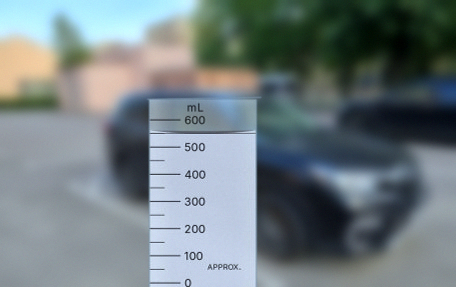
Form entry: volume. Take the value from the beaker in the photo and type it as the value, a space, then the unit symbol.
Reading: 550 mL
